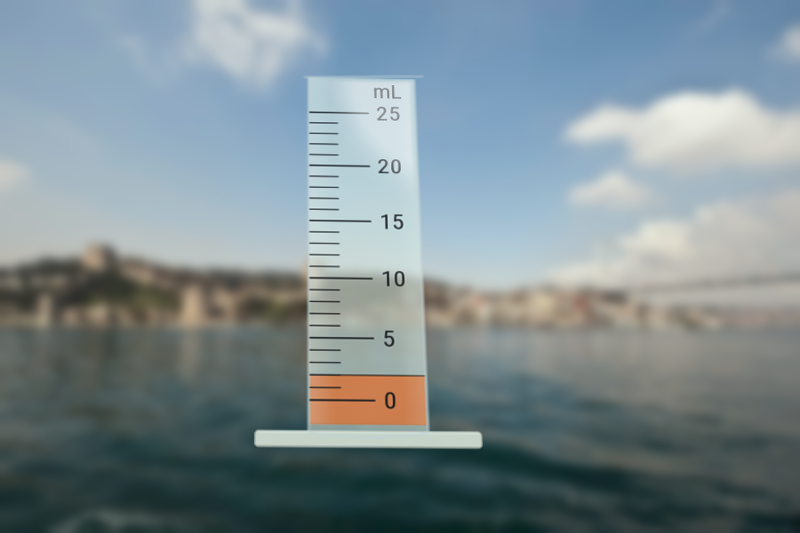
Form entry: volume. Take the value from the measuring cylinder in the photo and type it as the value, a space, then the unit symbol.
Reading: 2 mL
